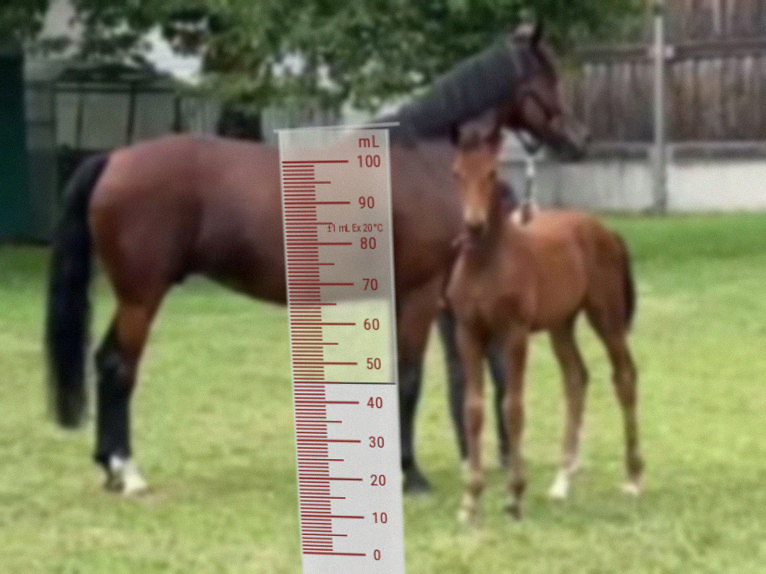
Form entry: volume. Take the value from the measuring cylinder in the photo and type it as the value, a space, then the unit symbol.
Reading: 45 mL
